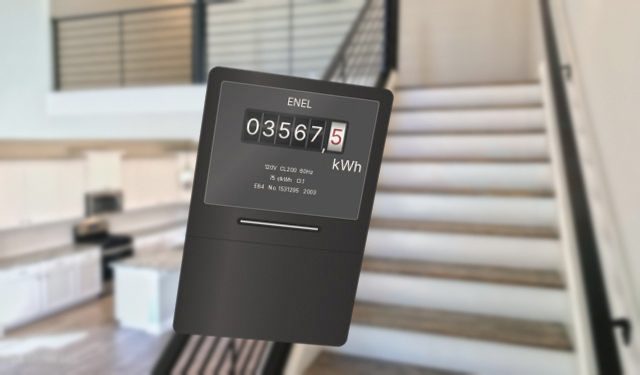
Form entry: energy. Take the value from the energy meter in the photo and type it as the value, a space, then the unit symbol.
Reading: 3567.5 kWh
